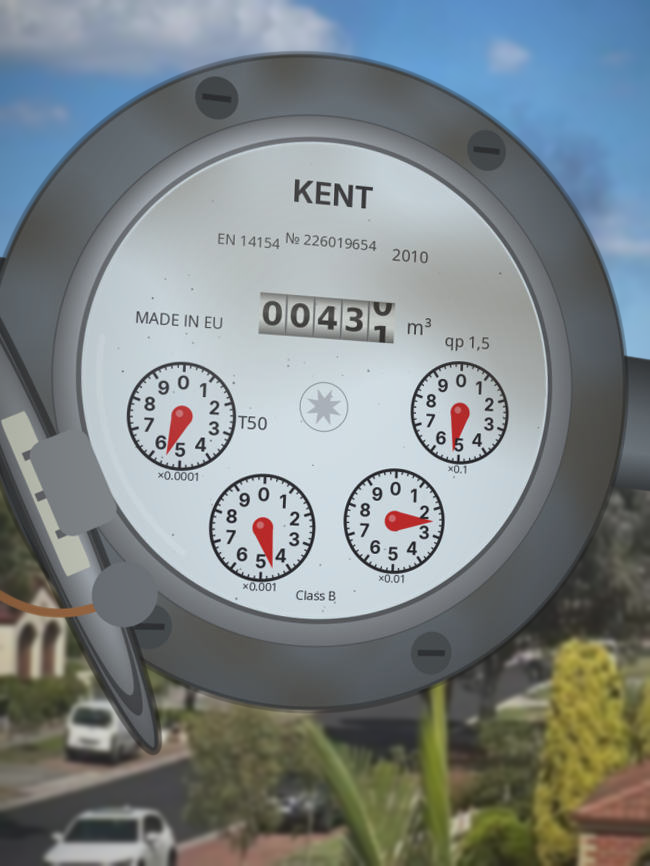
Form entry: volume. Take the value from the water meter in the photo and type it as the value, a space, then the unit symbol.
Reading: 430.5245 m³
